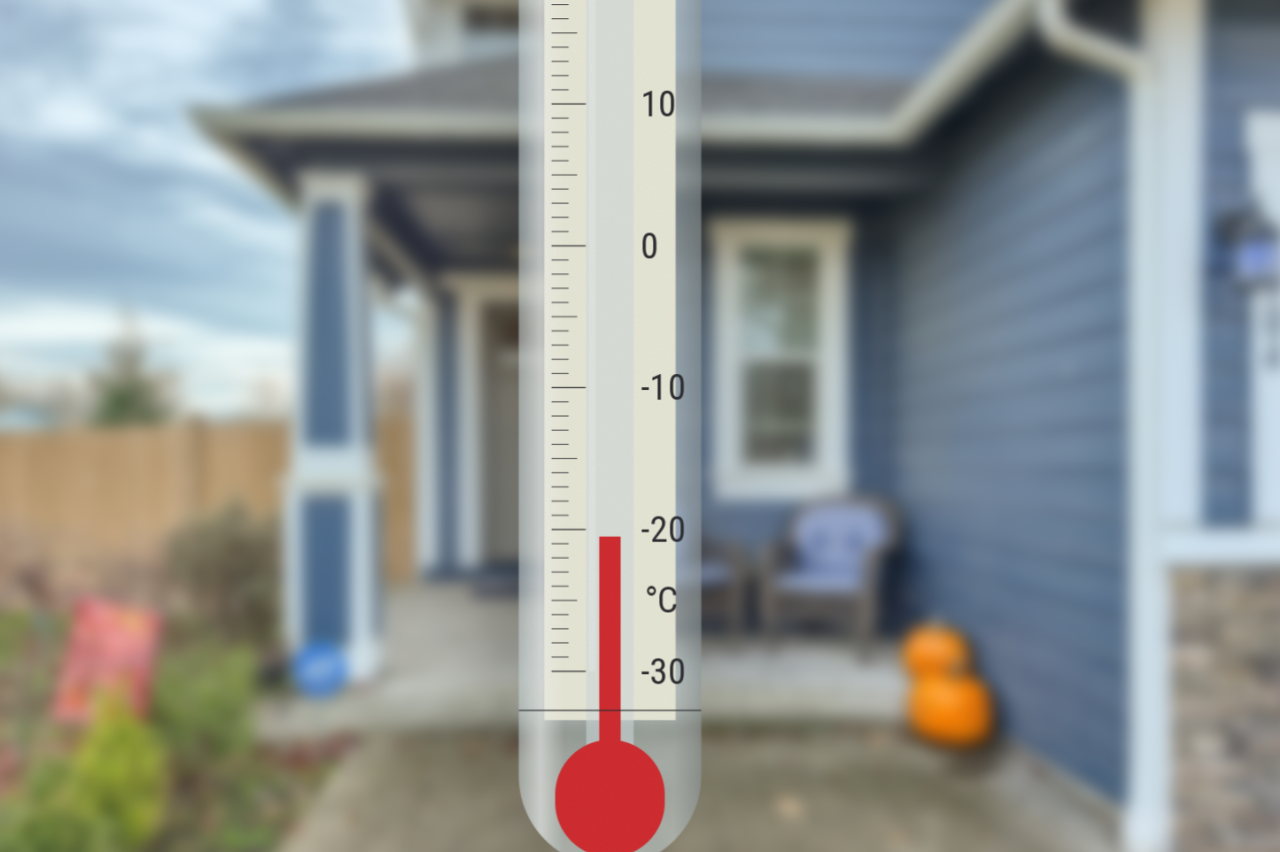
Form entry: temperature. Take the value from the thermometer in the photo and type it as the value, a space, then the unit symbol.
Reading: -20.5 °C
